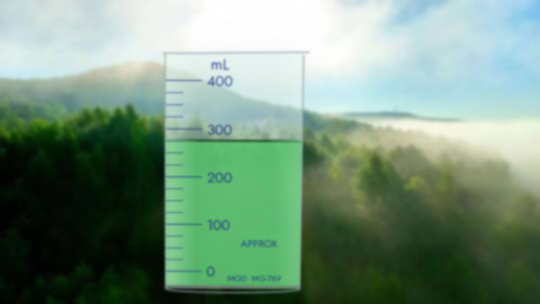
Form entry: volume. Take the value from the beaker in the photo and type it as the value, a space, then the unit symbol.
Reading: 275 mL
